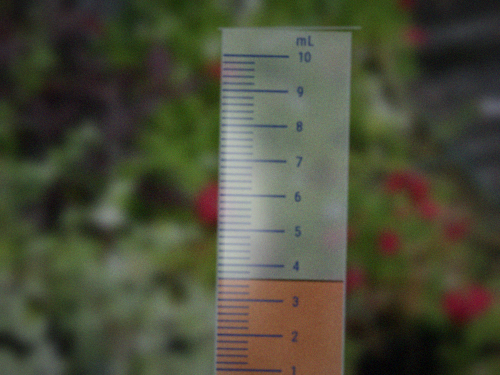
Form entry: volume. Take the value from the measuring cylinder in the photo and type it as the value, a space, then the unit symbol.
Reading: 3.6 mL
